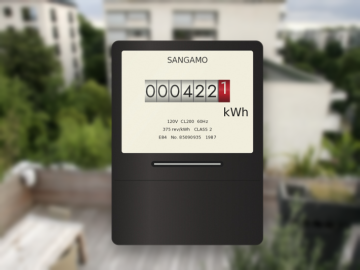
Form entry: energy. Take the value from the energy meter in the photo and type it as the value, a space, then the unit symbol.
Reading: 422.1 kWh
